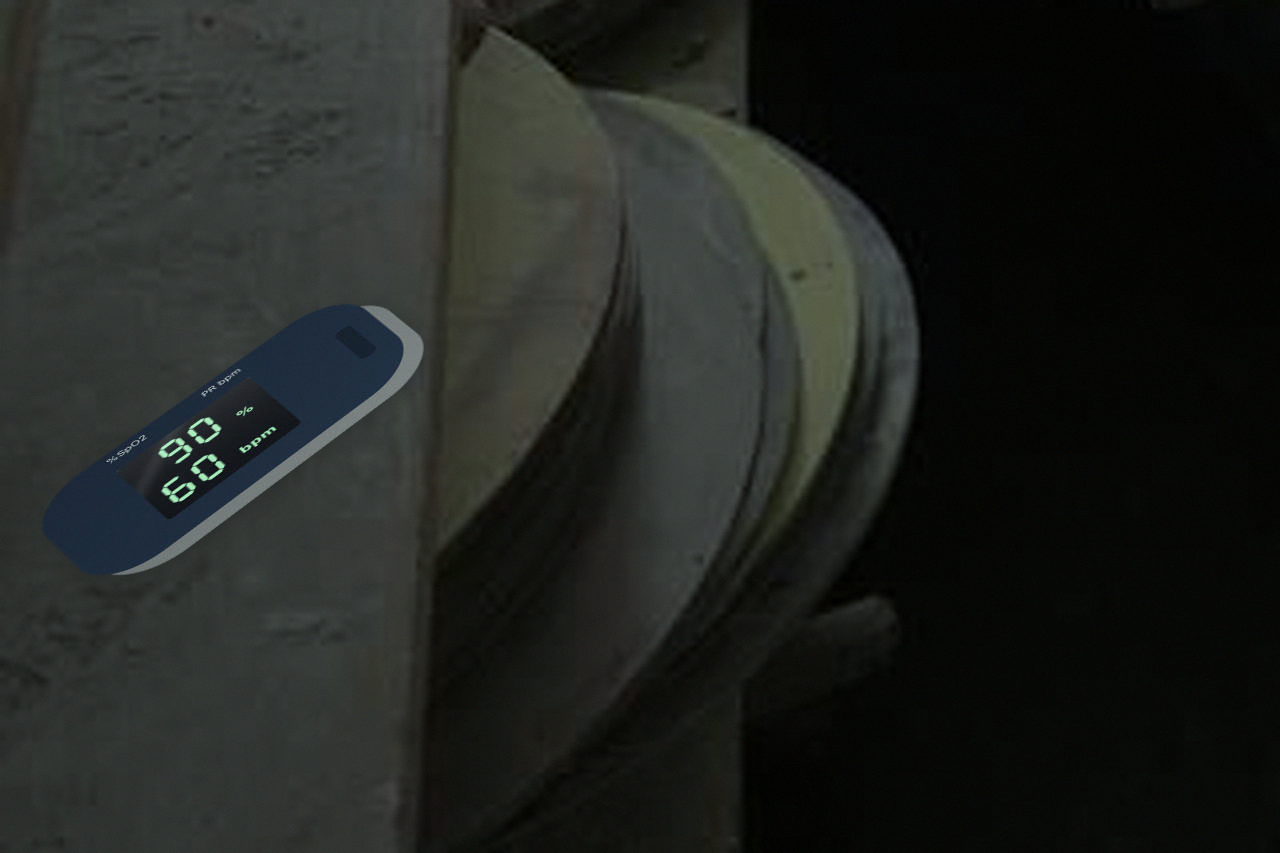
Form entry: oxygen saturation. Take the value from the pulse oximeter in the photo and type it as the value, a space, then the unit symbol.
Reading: 90 %
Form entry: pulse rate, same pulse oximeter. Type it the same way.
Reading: 60 bpm
